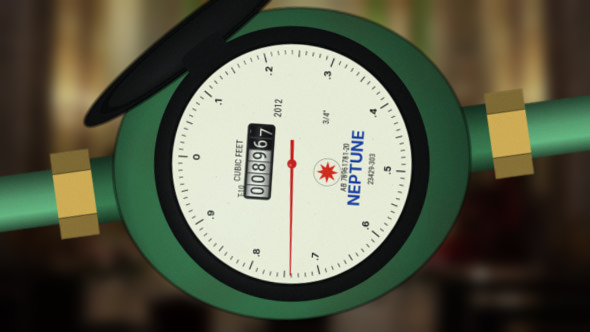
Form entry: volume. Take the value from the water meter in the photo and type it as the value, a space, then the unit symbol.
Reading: 8966.74 ft³
